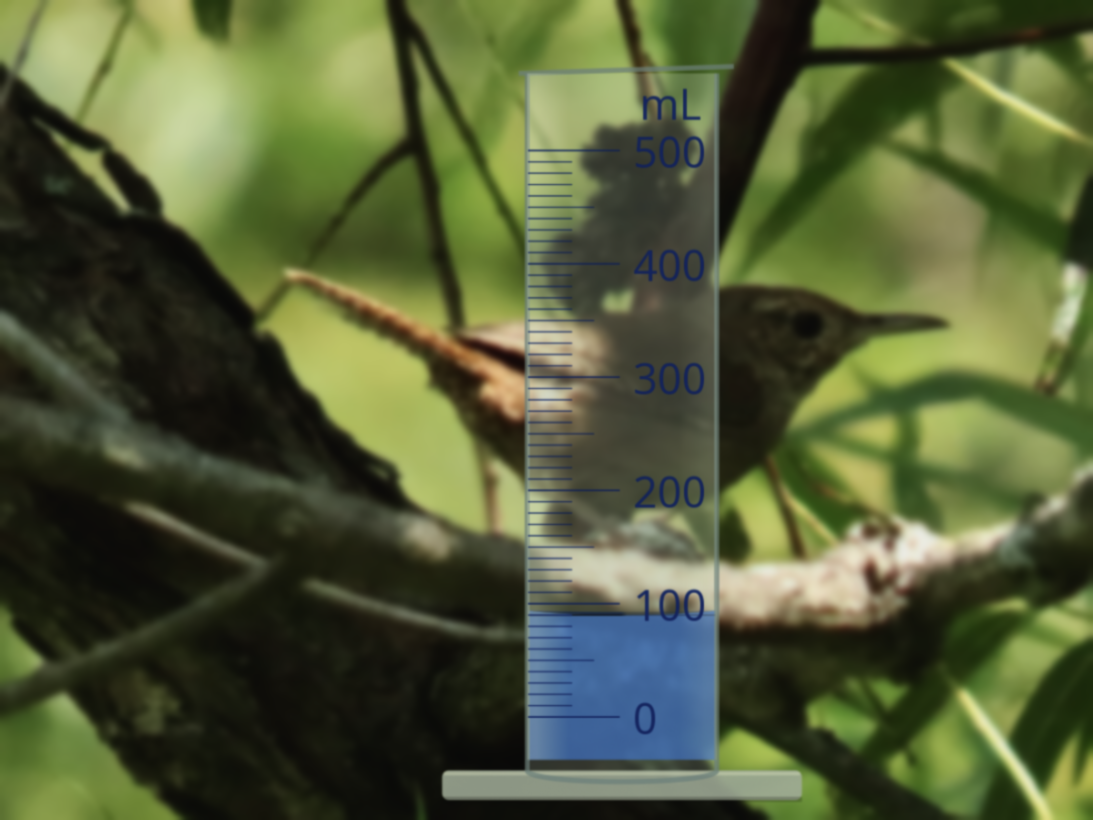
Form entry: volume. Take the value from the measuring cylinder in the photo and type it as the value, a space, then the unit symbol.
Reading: 90 mL
